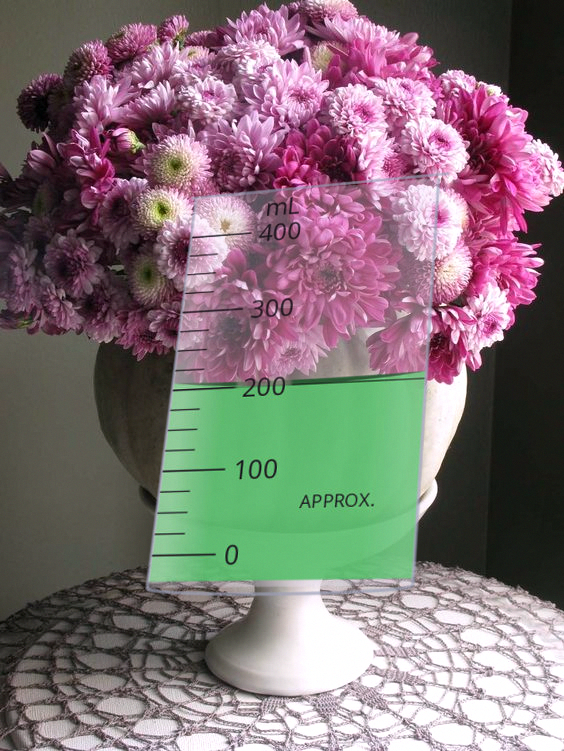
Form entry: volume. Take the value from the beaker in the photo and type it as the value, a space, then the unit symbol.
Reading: 200 mL
